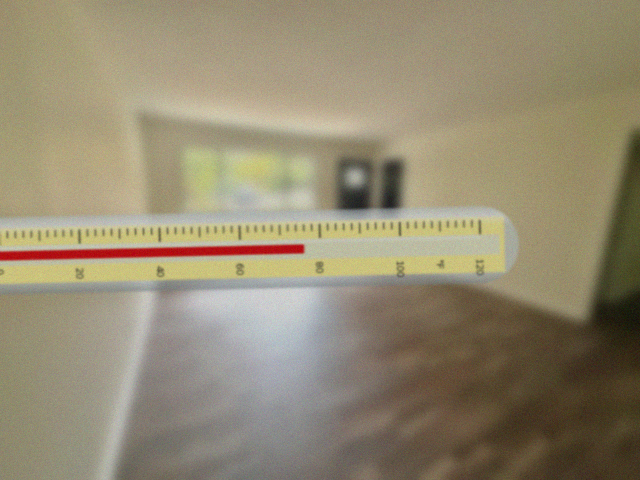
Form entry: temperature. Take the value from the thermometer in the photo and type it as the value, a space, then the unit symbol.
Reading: 76 °F
